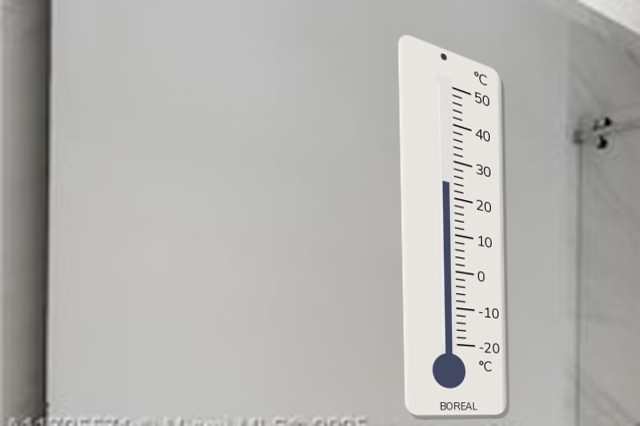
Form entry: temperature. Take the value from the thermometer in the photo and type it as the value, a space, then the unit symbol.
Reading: 24 °C
